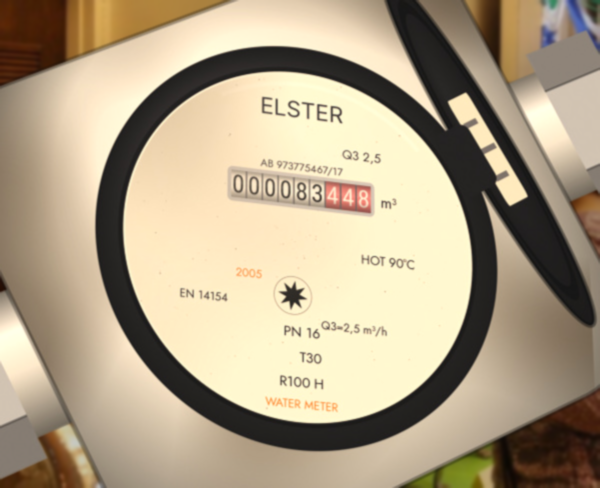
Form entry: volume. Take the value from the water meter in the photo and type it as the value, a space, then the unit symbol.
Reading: 83.448 m³
